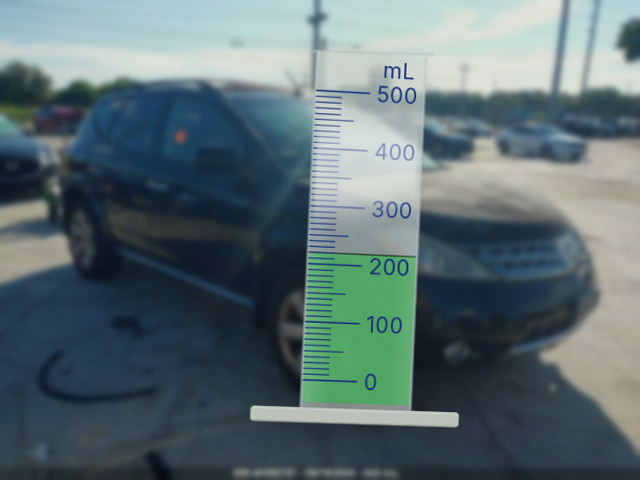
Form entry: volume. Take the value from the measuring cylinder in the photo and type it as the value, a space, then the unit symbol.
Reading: 220 mL
